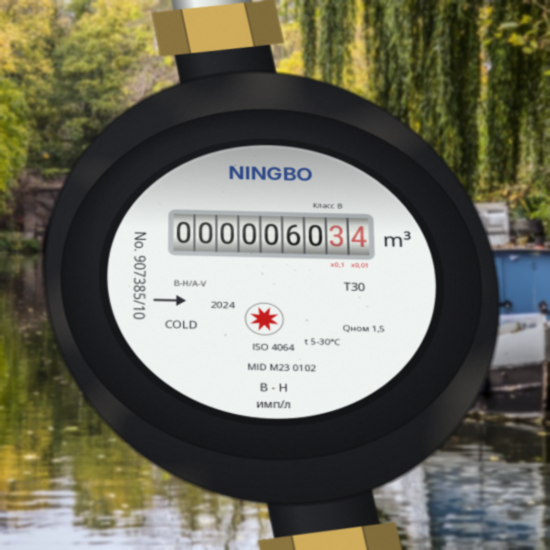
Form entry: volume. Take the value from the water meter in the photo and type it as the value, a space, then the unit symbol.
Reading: 60.34 m³
